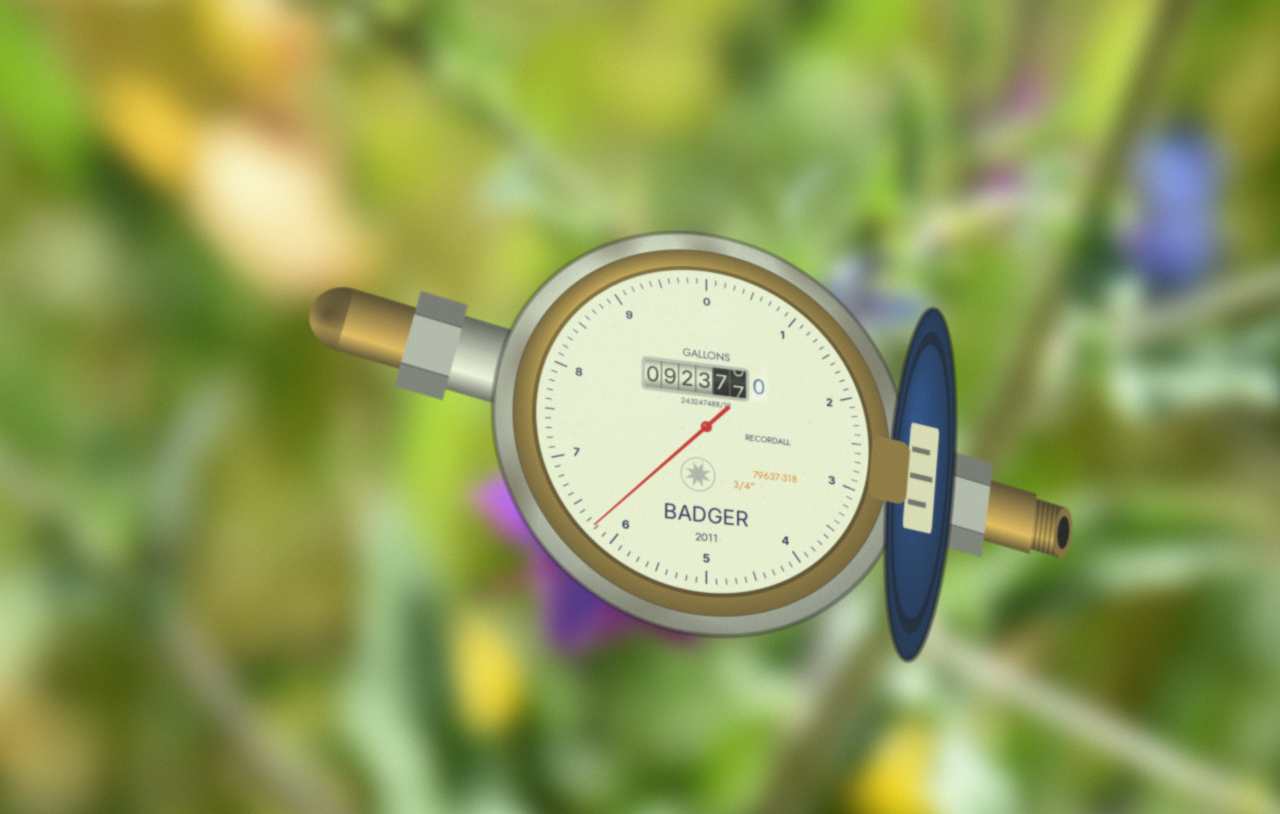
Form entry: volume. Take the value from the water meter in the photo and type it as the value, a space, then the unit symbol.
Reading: 923766.2 gal
